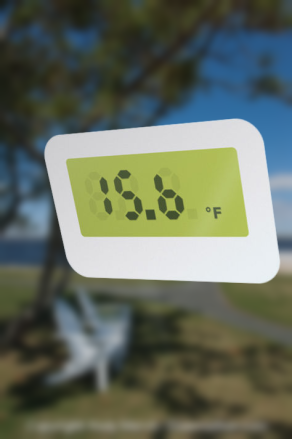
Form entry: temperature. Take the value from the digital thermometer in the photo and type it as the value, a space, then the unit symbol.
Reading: 15.6 °F
